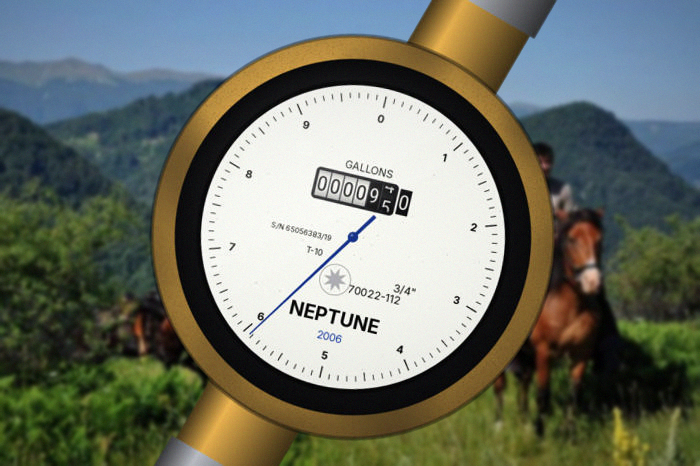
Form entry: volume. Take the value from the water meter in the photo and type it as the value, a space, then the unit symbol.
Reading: 945.9 gal
